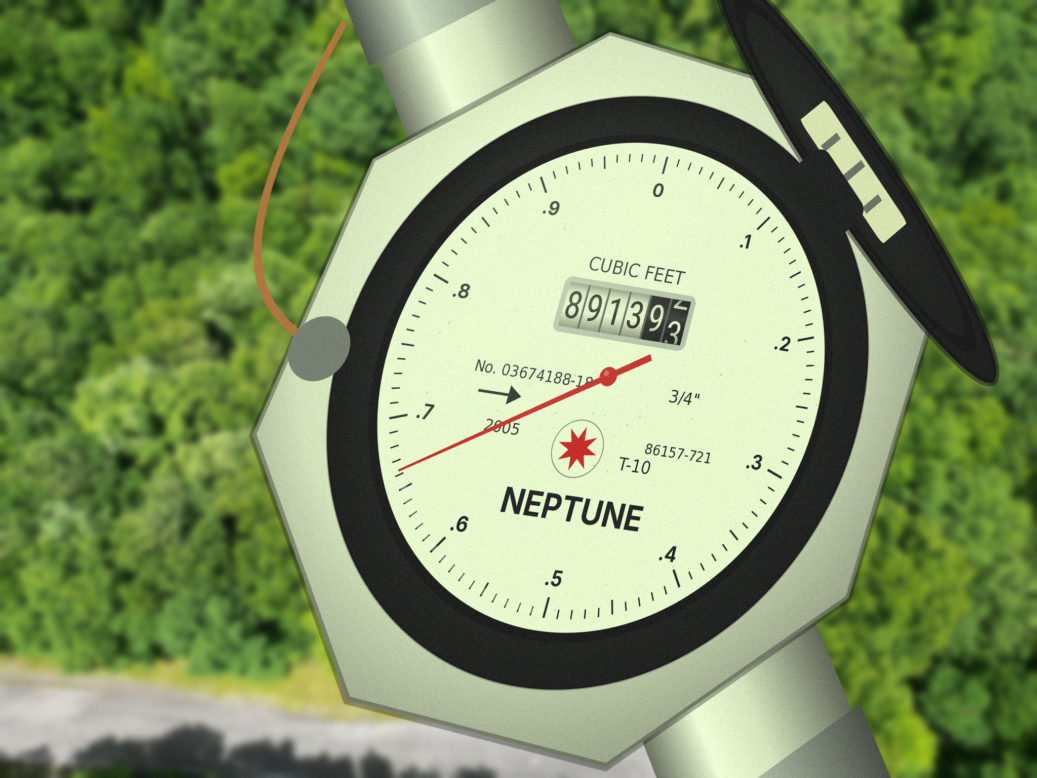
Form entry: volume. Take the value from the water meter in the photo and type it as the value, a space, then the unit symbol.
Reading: 891392.66 ft³
